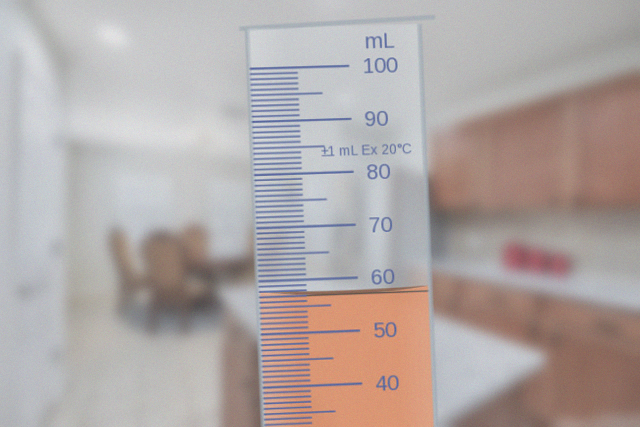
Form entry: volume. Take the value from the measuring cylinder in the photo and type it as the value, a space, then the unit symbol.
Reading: 57 mL
